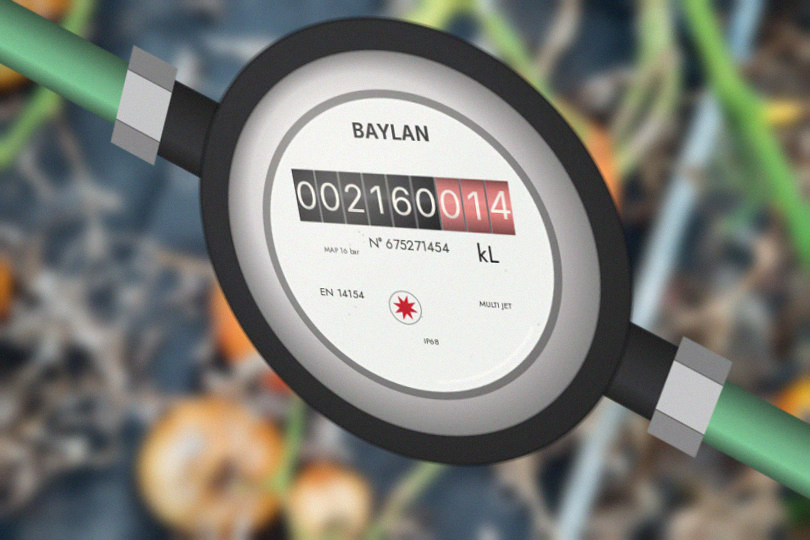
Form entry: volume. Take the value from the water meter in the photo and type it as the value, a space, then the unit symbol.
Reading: 2160.014 kL
